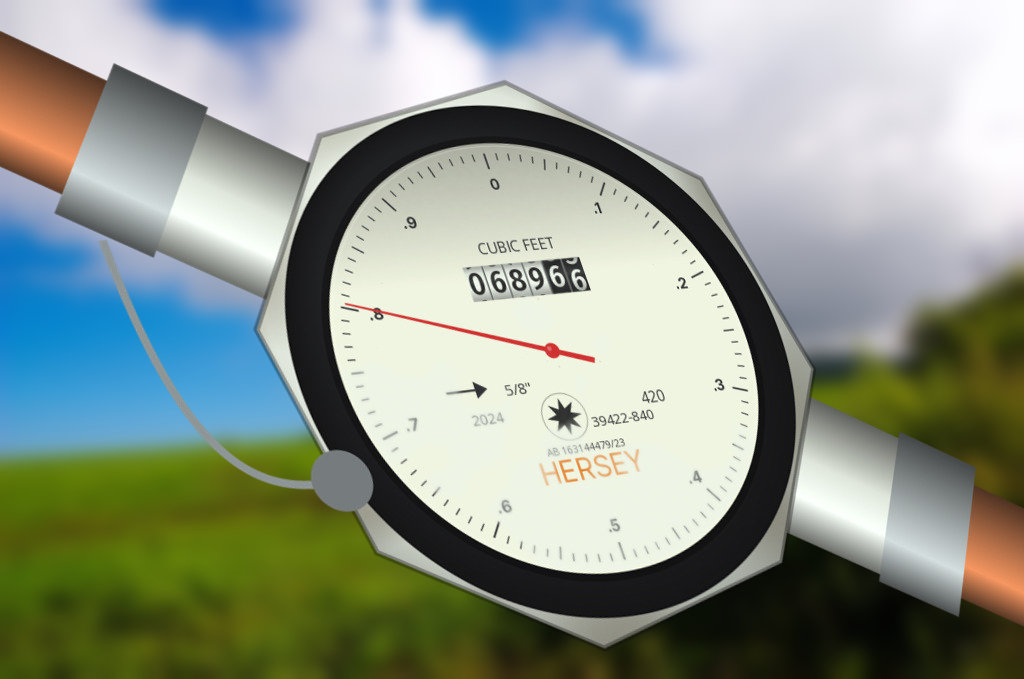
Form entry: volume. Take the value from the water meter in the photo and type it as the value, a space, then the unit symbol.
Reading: 68965.80 ft³
